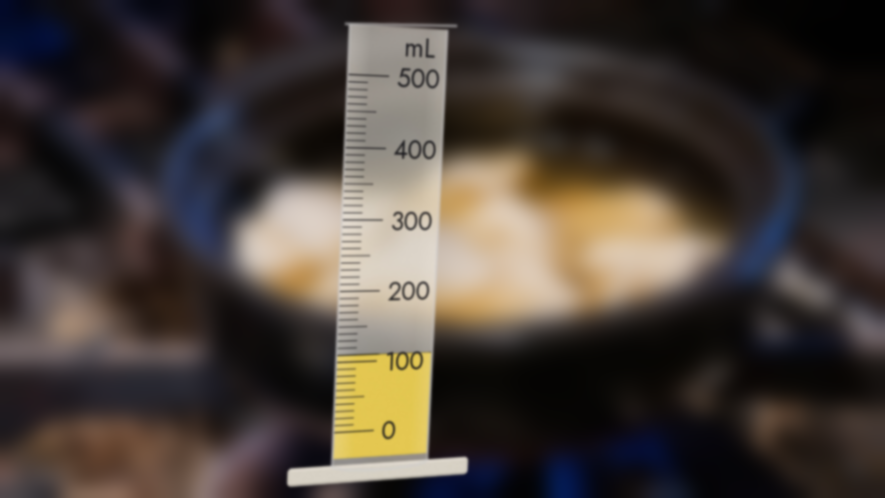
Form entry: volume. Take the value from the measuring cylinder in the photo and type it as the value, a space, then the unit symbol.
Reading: 110 mL
